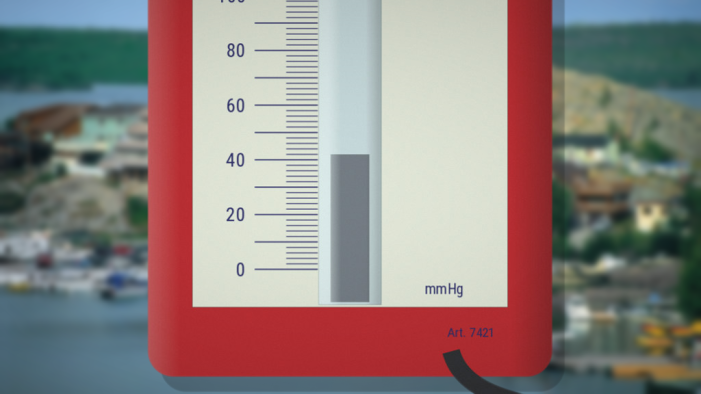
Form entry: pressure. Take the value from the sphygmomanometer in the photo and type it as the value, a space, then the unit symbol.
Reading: 42 mmHg
